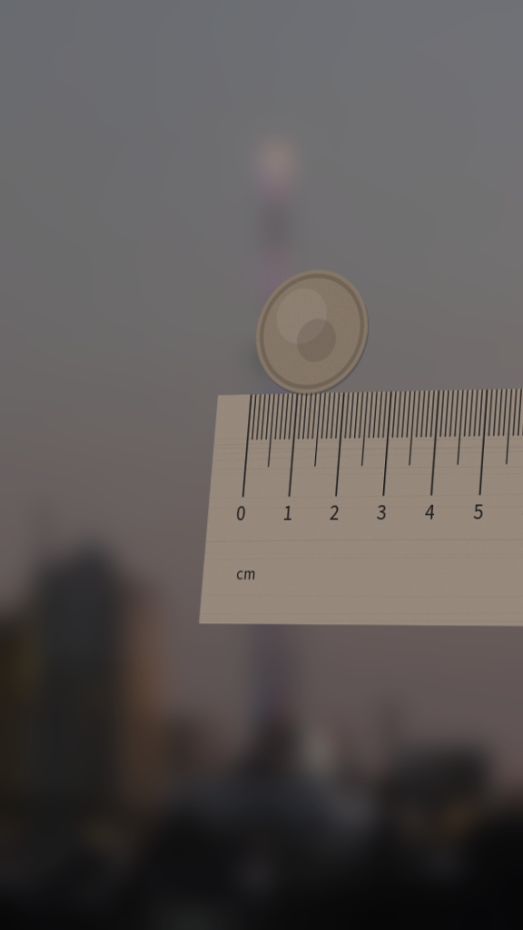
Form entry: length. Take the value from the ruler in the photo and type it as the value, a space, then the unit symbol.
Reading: 2.4 cm
